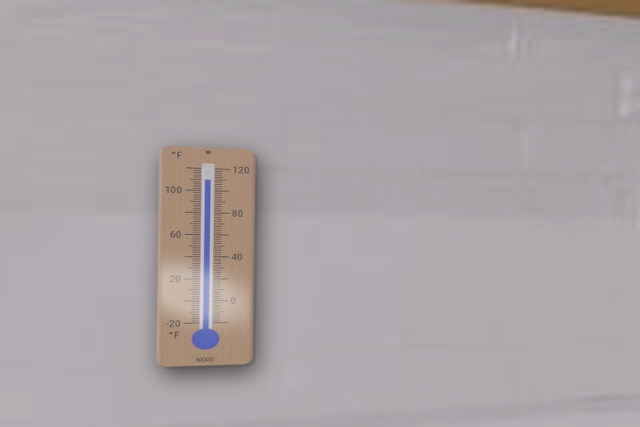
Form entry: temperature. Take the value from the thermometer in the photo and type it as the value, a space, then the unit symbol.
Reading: 110 °F
